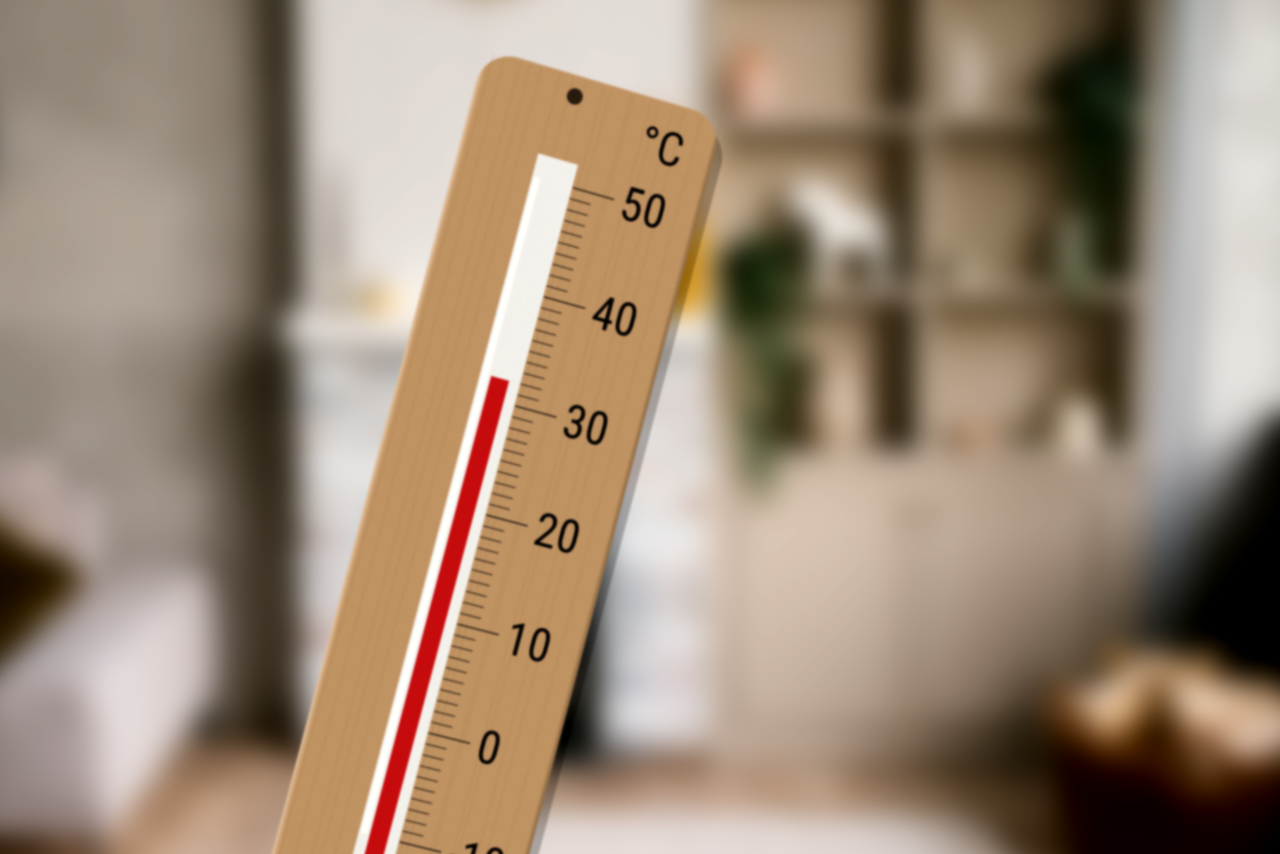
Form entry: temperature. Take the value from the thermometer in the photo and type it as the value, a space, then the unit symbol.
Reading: 32 °C
